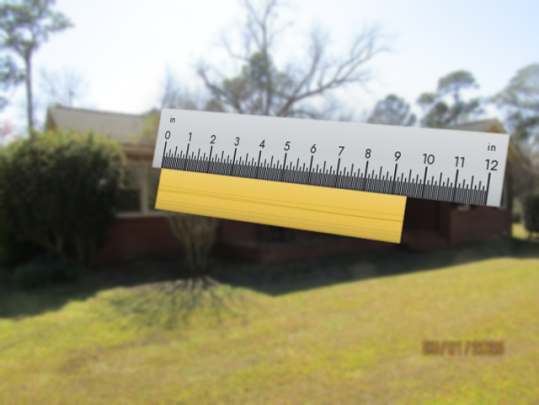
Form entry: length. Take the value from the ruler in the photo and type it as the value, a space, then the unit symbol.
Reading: 9.5 in
